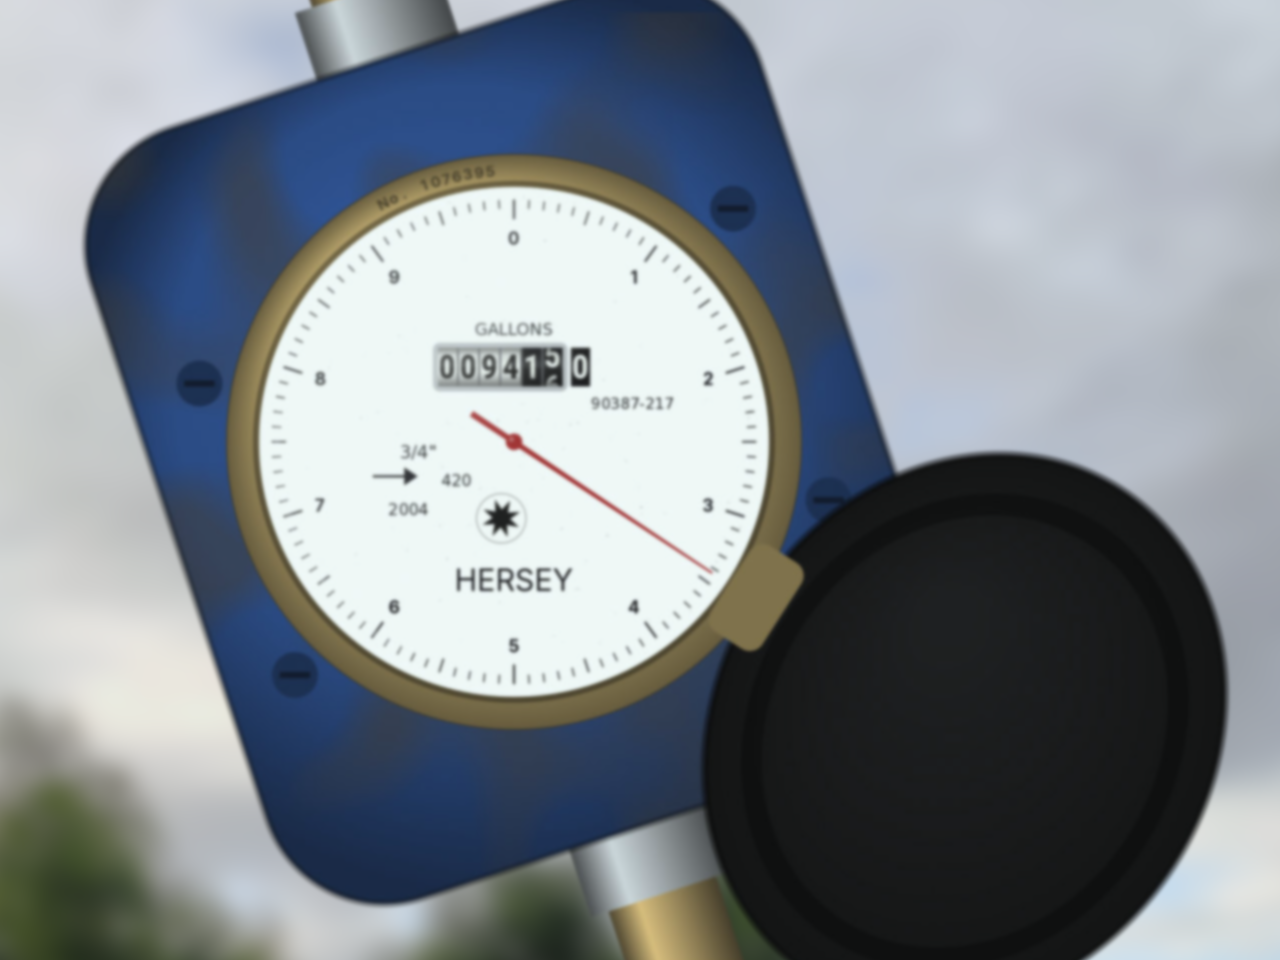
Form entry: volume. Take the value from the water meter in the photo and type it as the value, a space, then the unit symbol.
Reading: 94153.4 gal
